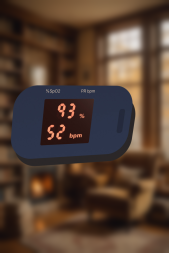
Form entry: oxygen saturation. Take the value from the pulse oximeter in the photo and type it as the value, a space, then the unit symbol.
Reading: 93 %
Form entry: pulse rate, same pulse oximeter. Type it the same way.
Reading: 52 bpm
